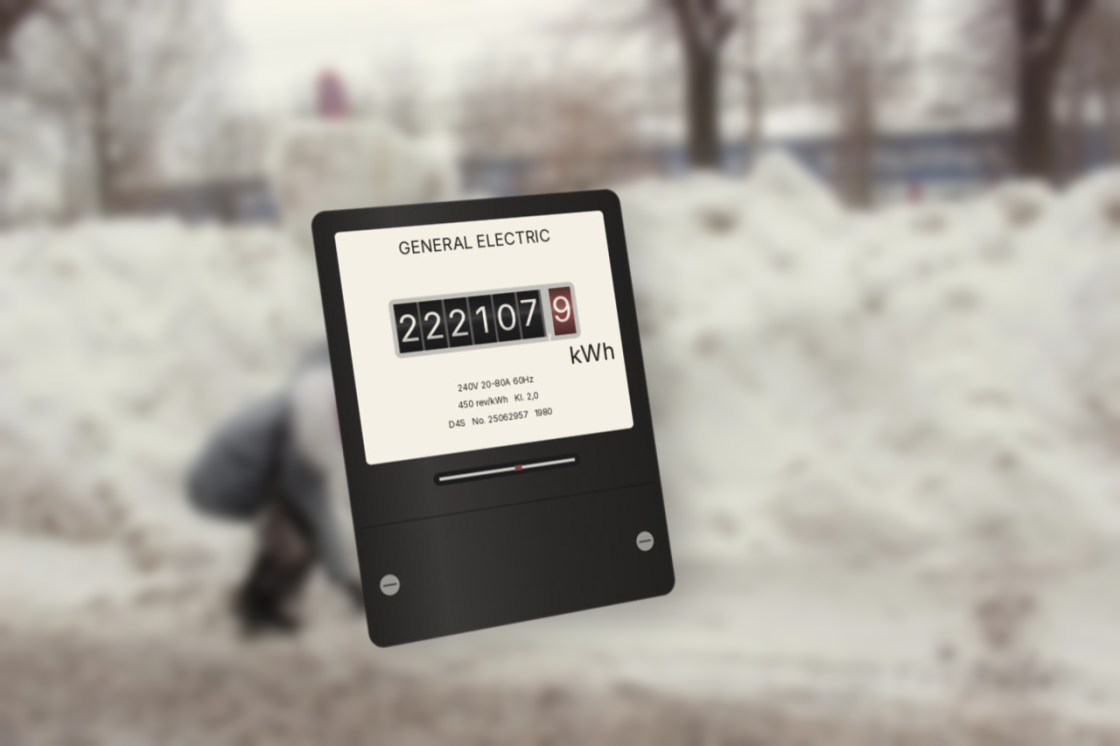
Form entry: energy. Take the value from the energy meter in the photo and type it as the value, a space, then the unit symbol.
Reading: 222107.9 kWh
